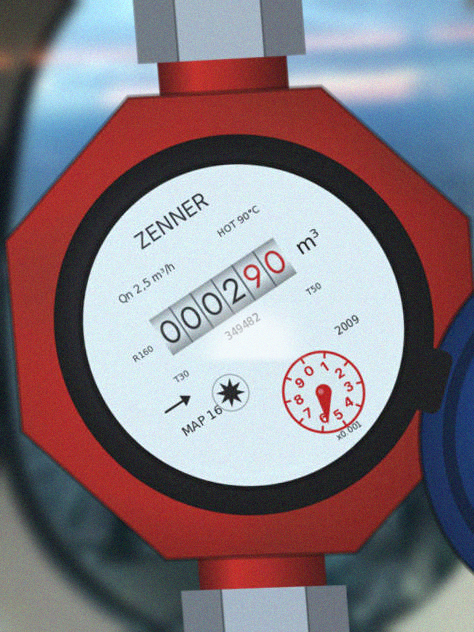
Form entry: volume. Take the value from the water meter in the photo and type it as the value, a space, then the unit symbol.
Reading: 2.905 m³
